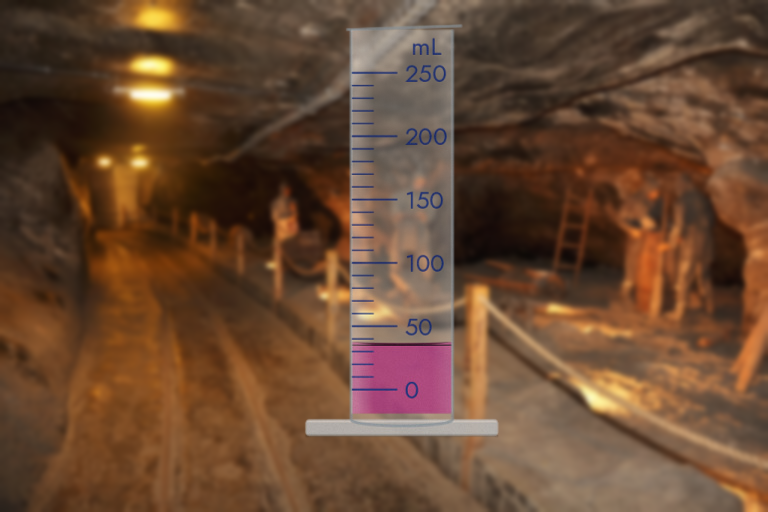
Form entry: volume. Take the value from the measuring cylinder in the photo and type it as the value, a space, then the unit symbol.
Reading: 35 mL
